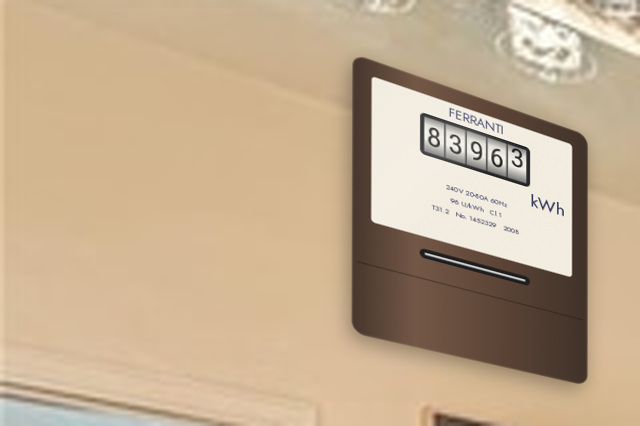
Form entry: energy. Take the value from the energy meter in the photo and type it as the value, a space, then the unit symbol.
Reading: 83963 kWh
